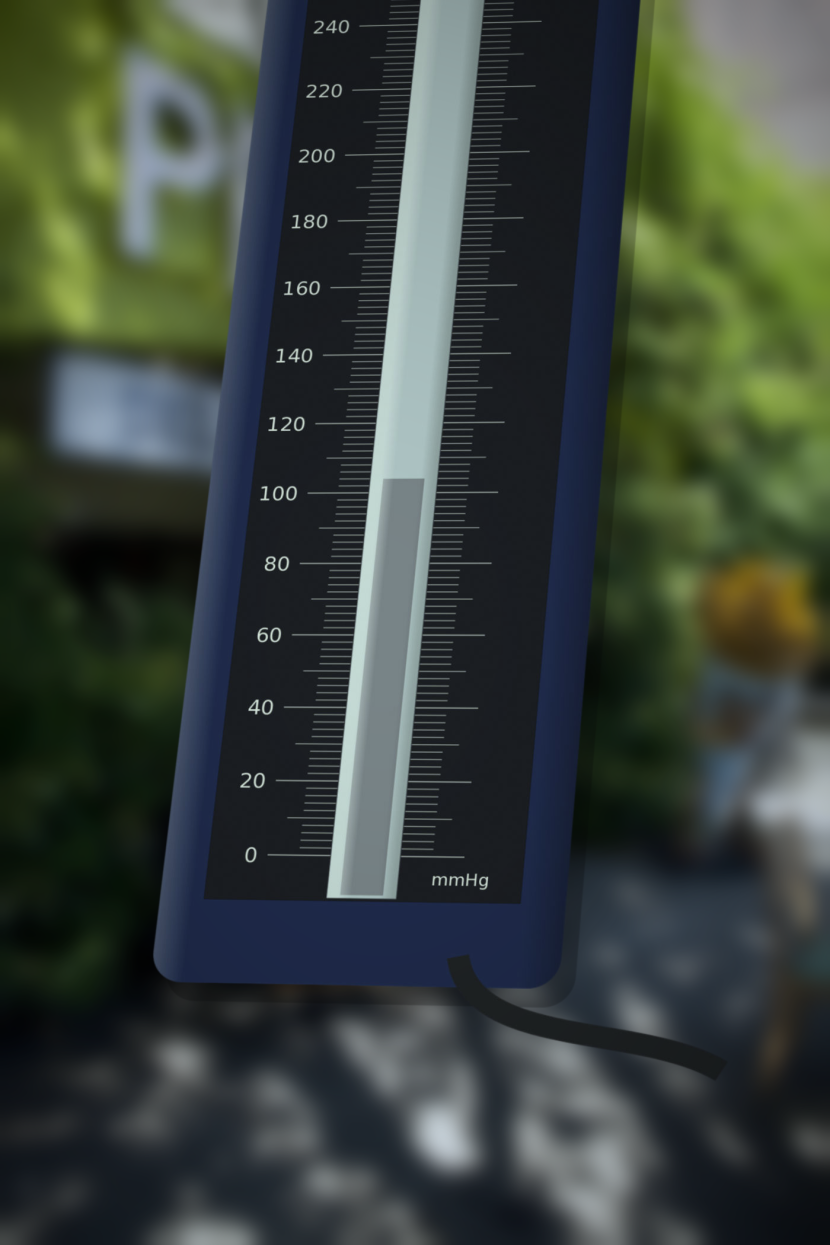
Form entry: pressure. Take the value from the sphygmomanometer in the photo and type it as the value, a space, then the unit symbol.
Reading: 104 mmHg
